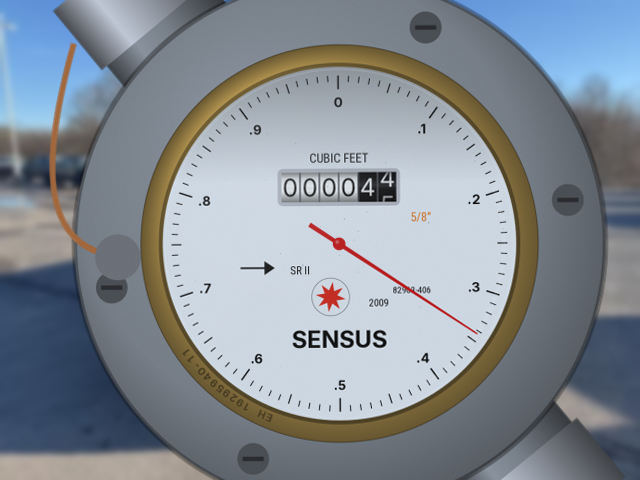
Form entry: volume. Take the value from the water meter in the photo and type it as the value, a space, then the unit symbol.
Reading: 44.34 ft³
